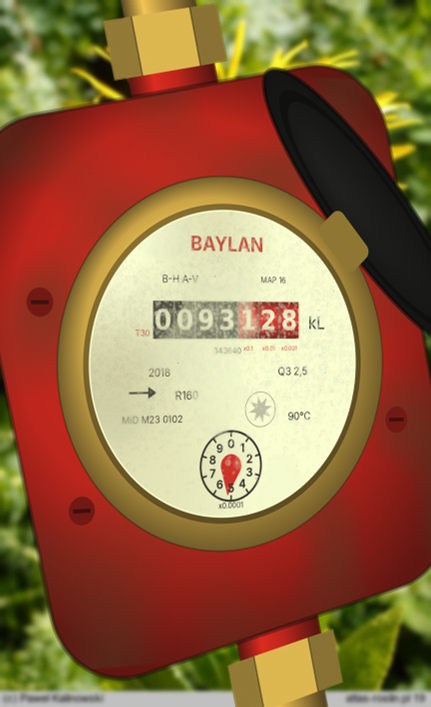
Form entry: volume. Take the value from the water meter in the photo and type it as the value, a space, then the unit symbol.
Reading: 93.1285 kL
